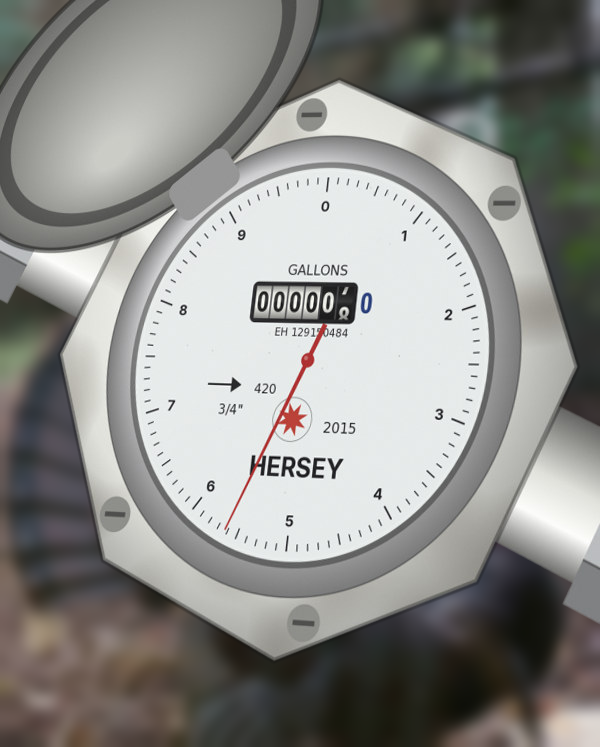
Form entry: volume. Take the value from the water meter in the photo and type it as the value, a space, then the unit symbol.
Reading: 75.6 gal
